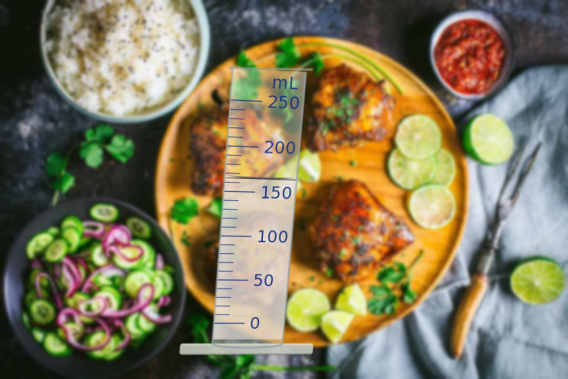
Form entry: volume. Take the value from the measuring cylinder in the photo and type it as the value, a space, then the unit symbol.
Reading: 165 mL
